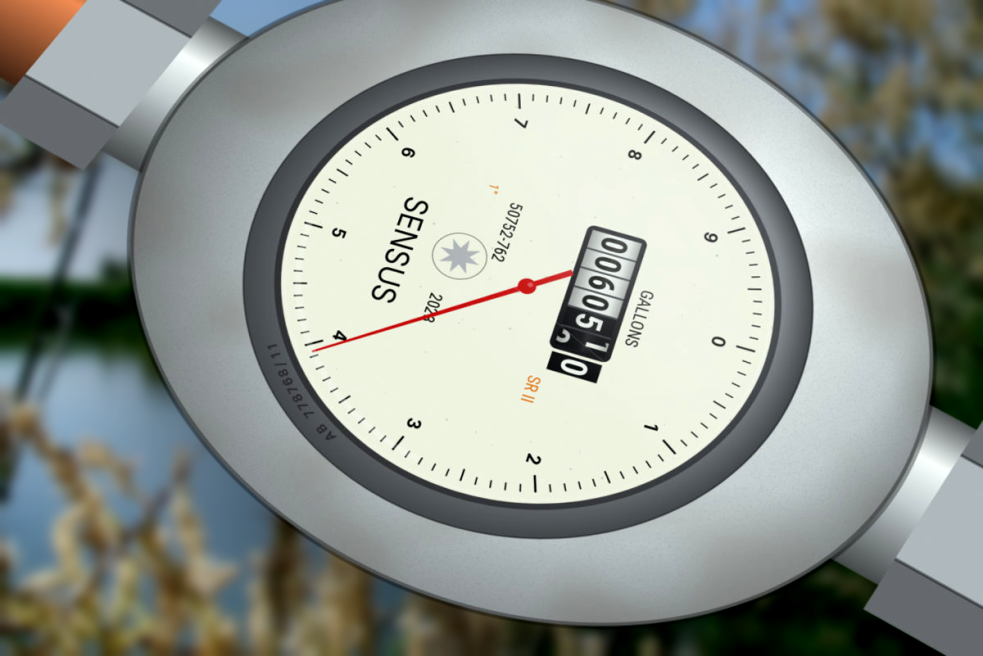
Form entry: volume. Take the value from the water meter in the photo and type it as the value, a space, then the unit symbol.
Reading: 60513.9 gal
